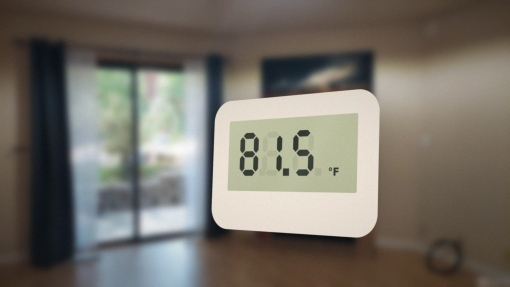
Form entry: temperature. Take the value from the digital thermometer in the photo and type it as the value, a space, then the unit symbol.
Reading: 81.5 °F
